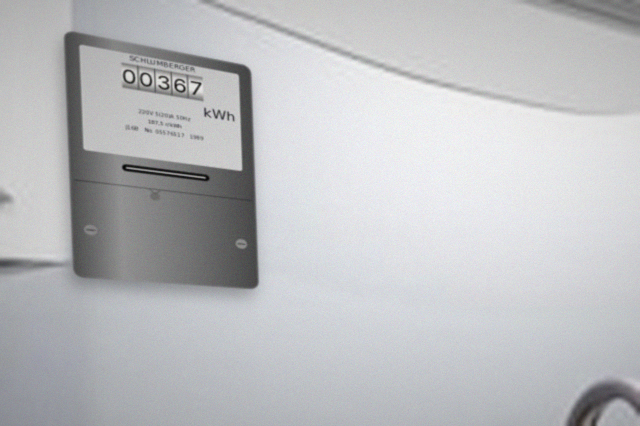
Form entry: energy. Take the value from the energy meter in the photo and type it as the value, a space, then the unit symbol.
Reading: 367 kWh
